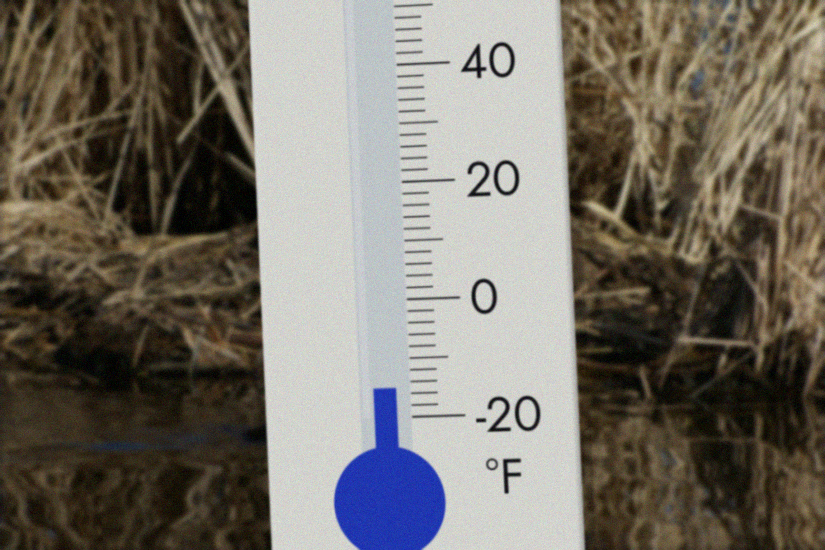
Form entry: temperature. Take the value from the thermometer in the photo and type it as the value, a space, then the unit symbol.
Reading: -15 °F
